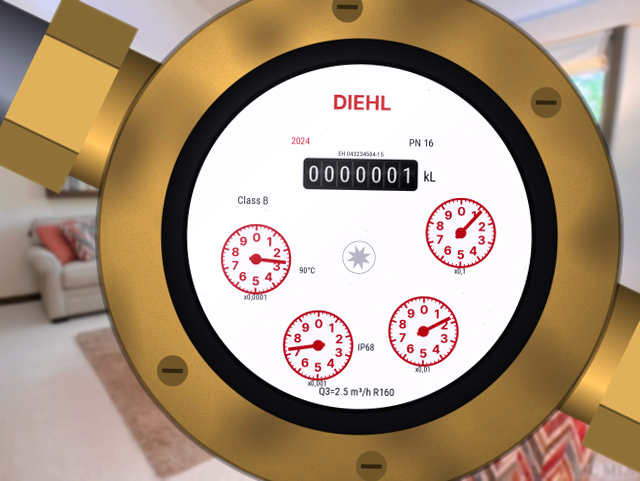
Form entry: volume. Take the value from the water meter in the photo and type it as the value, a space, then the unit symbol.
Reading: 1.1172 kL
